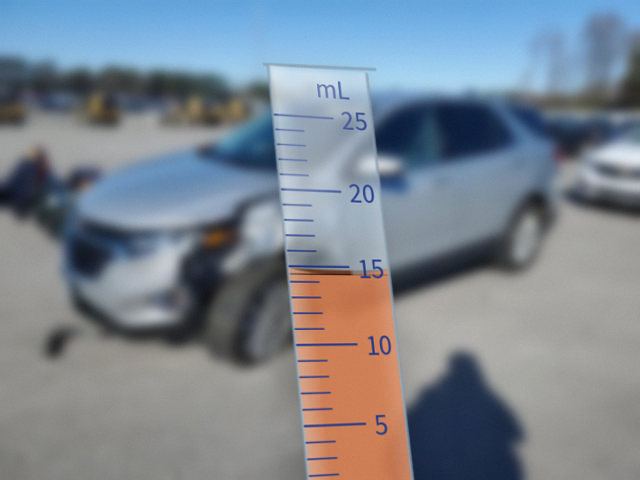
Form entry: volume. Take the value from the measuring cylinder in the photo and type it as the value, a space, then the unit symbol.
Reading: 14.5 mL
